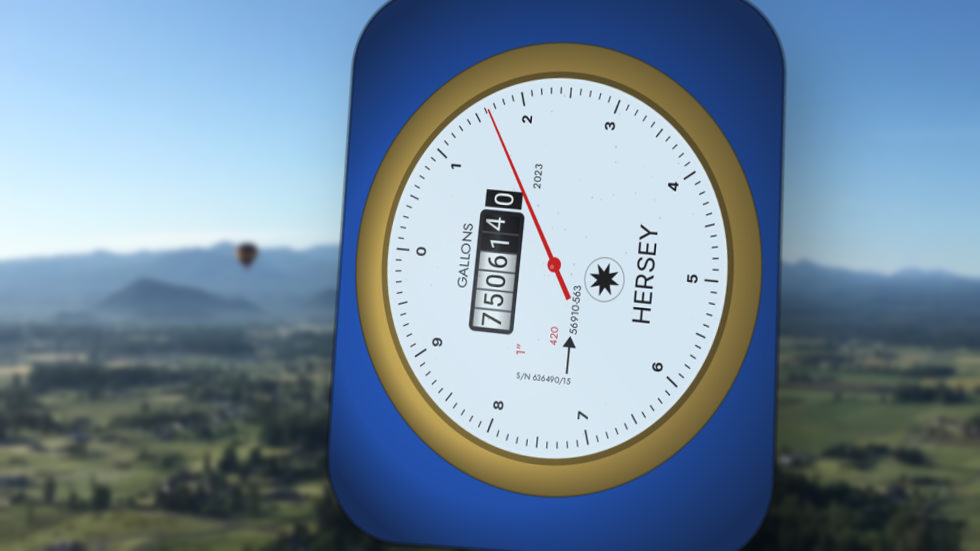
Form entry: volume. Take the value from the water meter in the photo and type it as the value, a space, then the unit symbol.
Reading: 7506141.6 gal
